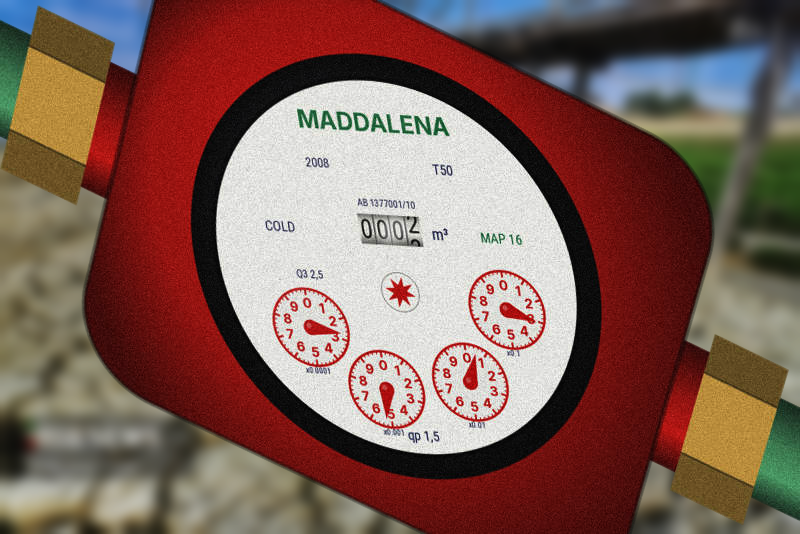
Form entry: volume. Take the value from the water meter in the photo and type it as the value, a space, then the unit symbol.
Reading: 2.3052 m³
